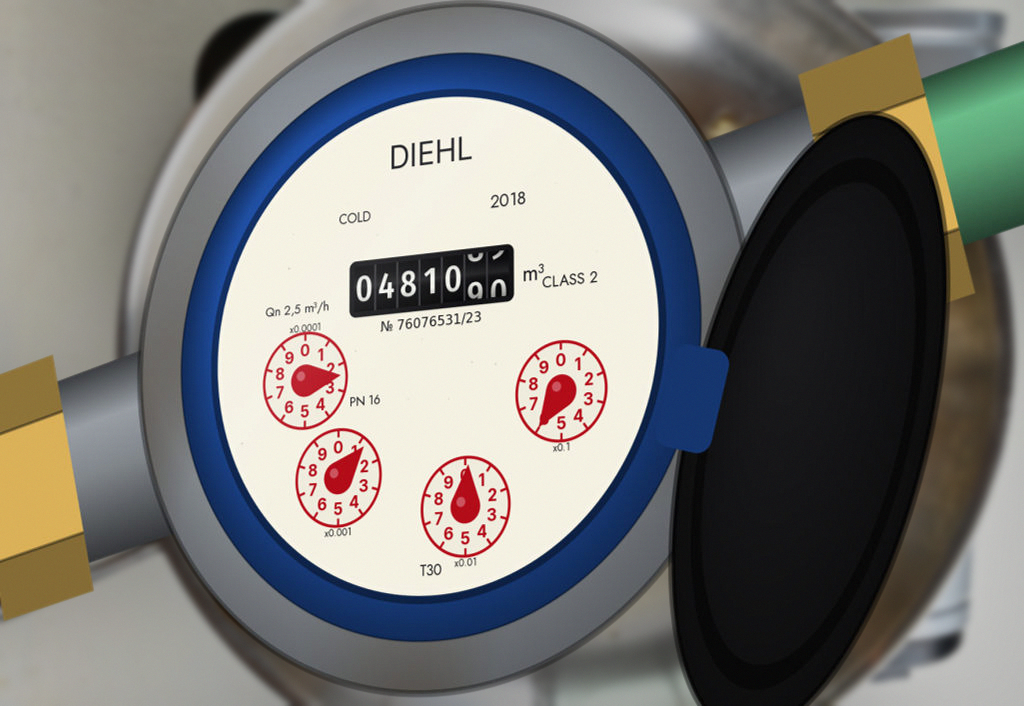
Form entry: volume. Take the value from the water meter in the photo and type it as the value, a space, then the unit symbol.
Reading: 481089.6012 m³
